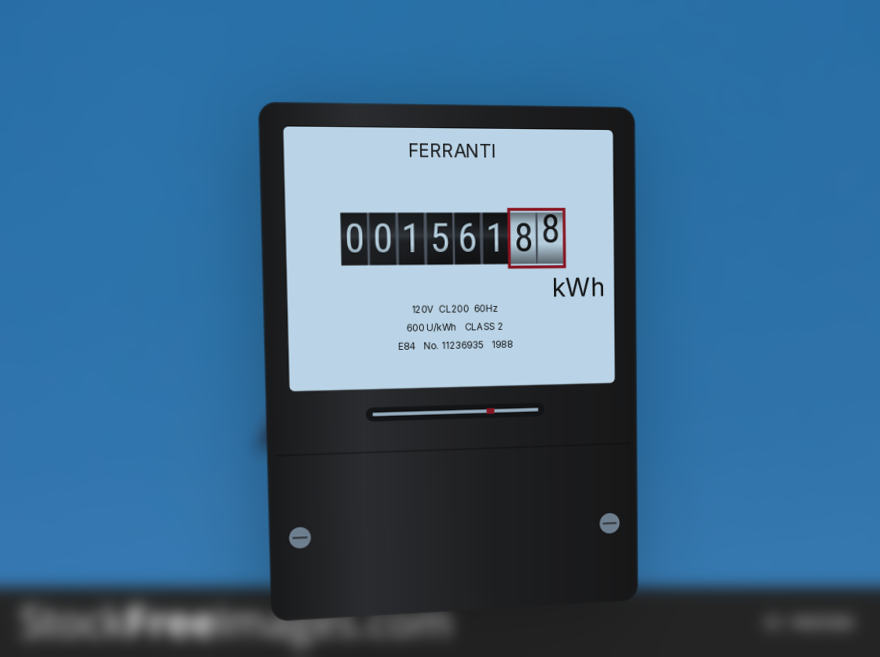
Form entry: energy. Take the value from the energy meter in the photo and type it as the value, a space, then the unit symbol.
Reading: 1561.88 kWh
